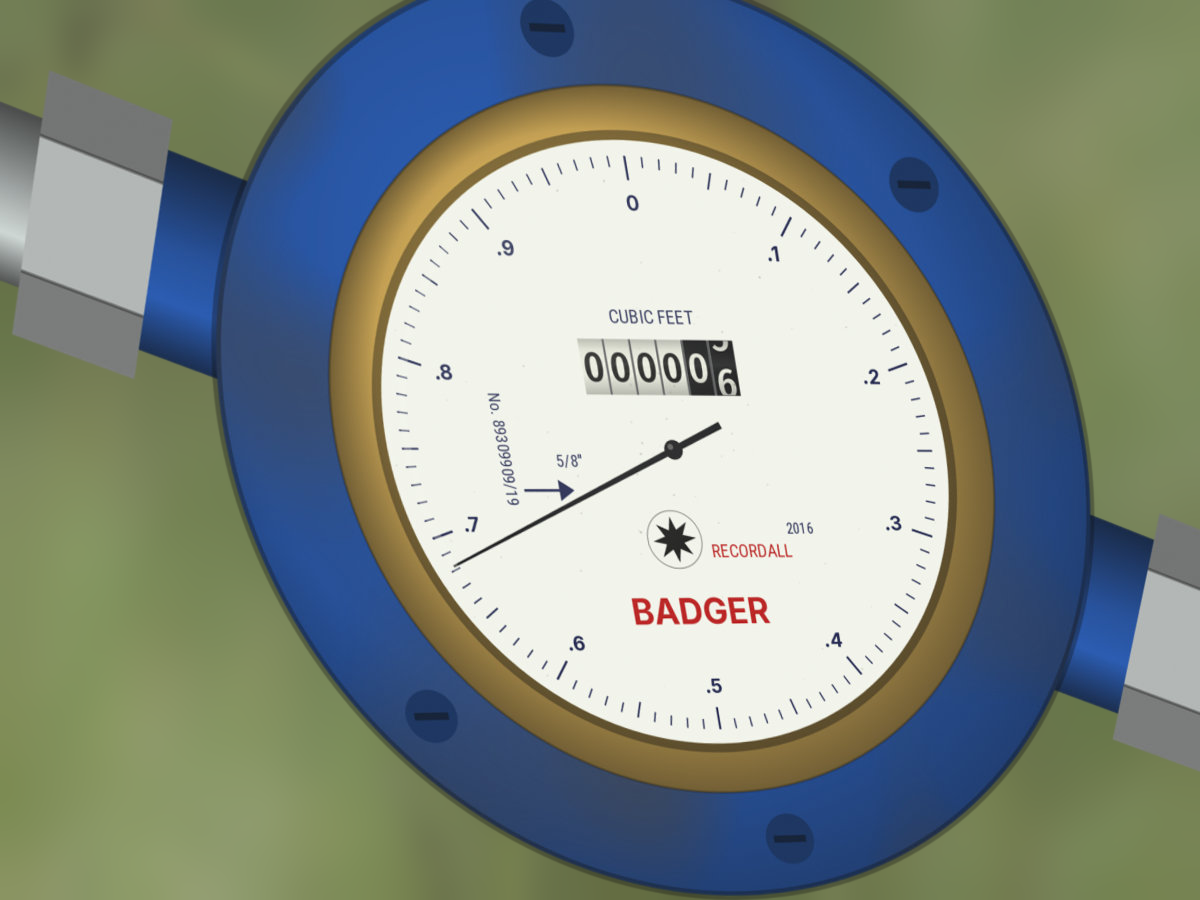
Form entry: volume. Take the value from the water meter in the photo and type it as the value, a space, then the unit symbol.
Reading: 5.68 ft³
